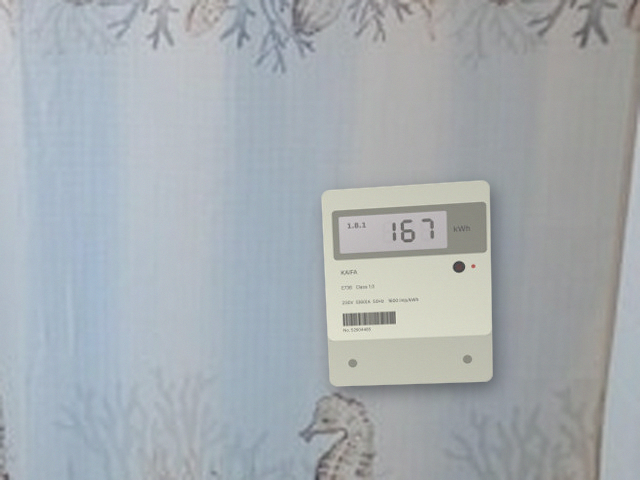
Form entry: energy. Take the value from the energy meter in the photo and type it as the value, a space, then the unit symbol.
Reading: 167 kWh
